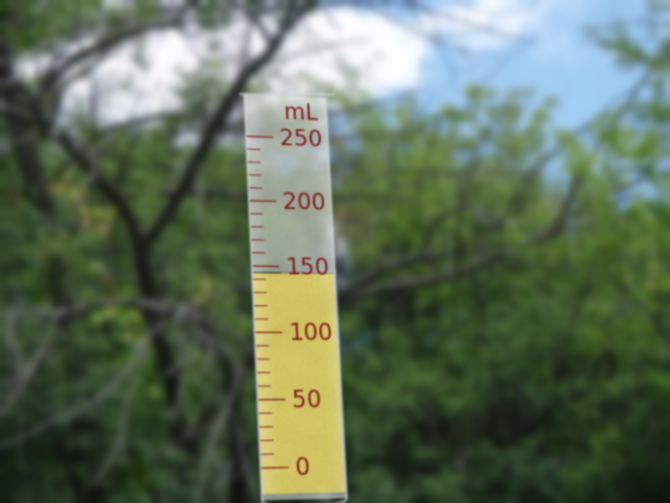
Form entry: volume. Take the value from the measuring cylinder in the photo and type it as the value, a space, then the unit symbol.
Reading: 145 mL
